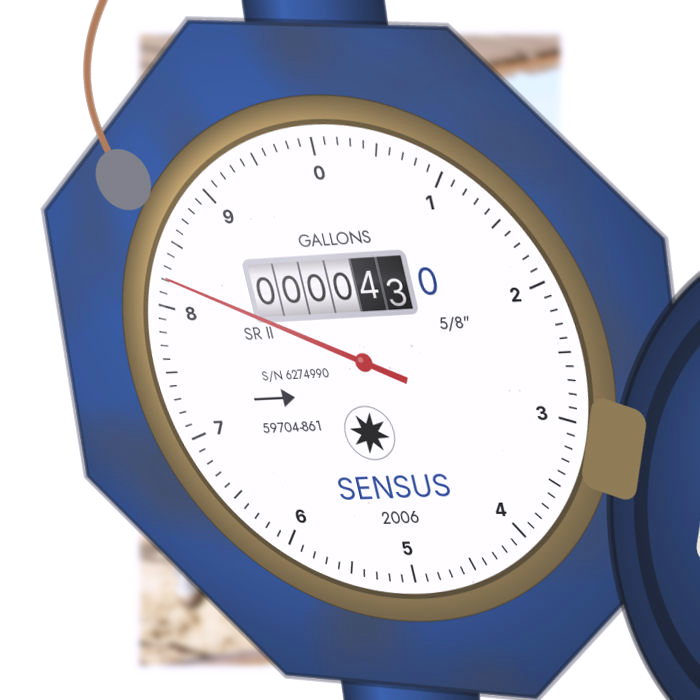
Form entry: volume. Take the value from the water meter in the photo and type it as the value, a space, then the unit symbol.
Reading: 428.2 gal
